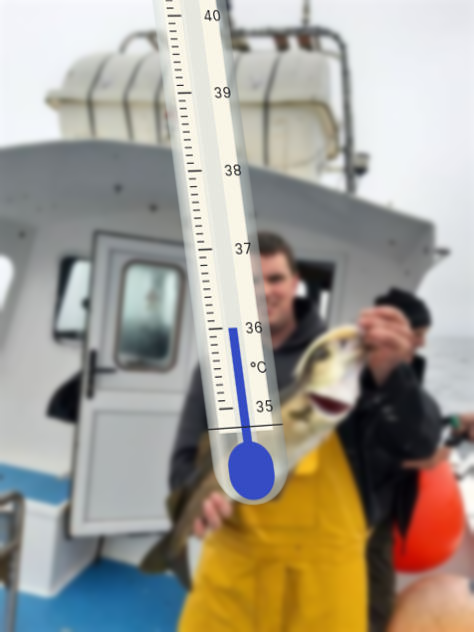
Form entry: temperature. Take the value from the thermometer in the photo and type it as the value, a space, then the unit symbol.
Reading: 36 °C
